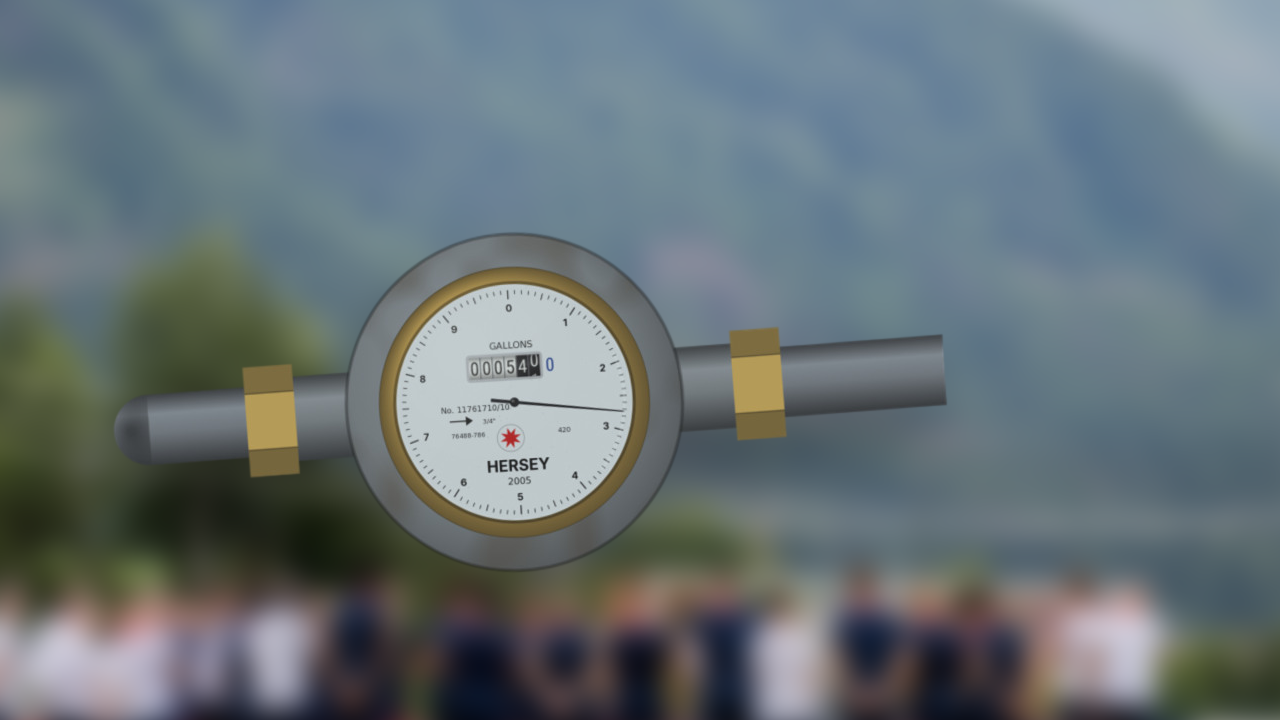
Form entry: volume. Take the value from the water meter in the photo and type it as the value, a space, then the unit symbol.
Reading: 5402.7 gal
